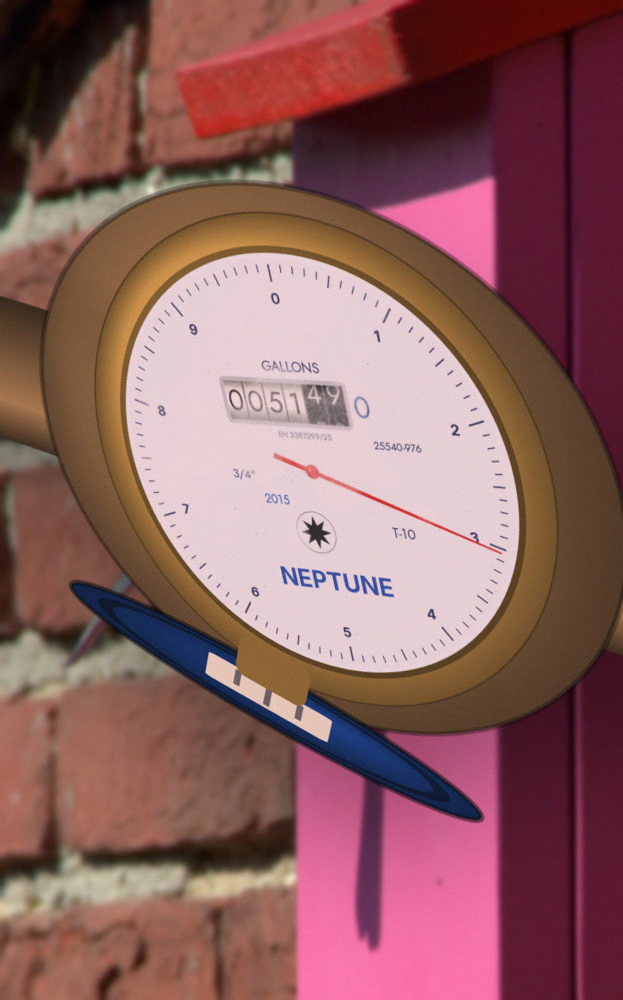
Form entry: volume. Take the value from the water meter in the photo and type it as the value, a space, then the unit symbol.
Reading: 51493.0 gal
